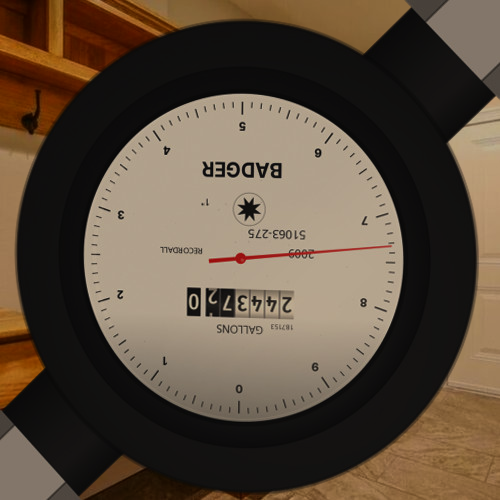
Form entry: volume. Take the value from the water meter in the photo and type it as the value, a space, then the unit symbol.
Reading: 2443717.3 gal
